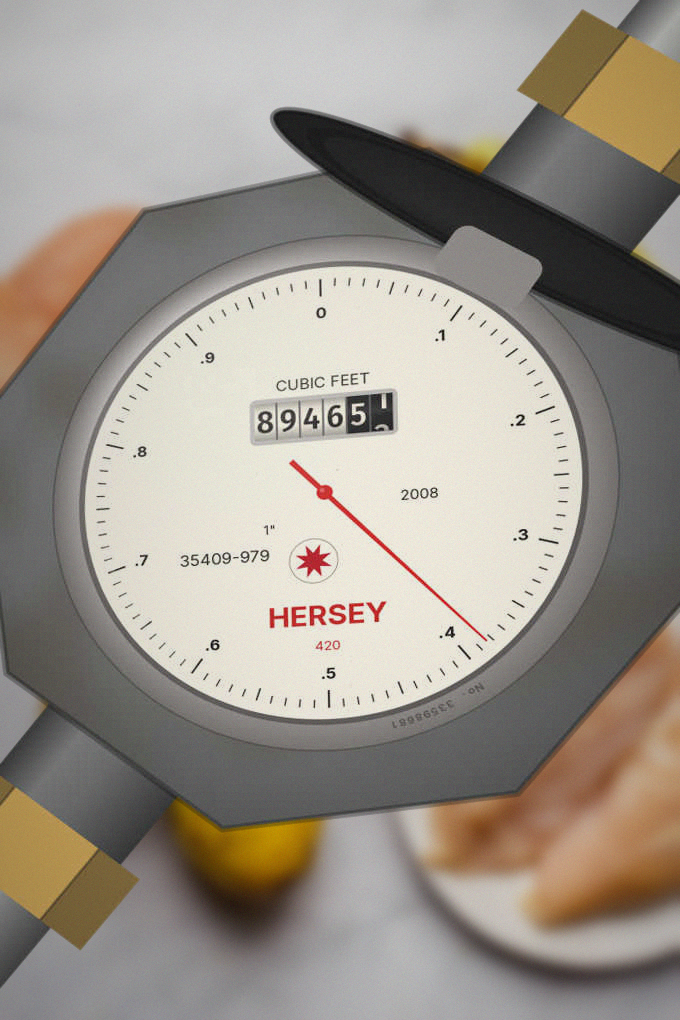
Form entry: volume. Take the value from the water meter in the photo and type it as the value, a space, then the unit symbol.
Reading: 894651.38 ft³
